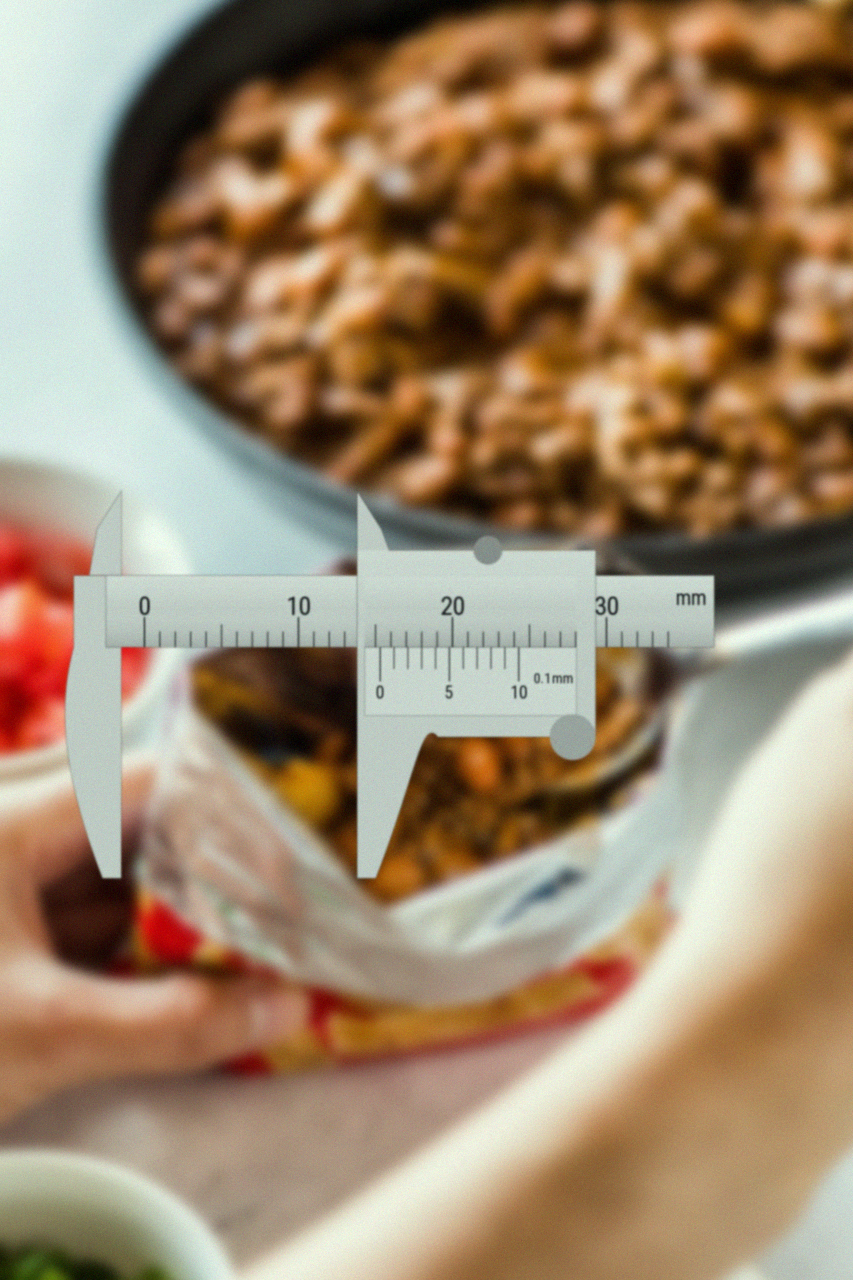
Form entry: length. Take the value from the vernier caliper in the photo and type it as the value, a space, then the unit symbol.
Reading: 15.3 mm
